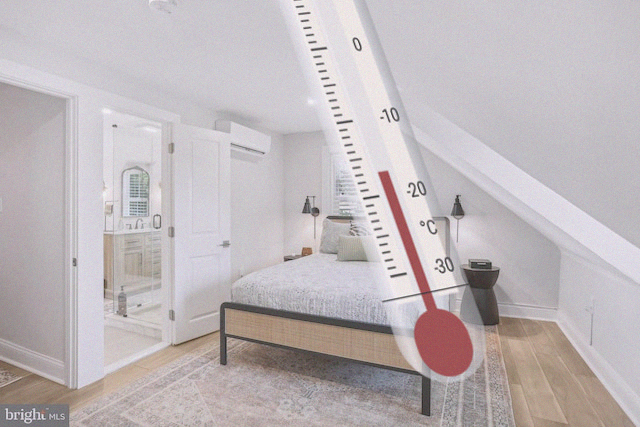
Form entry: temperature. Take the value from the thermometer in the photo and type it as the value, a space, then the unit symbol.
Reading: -17 °C
